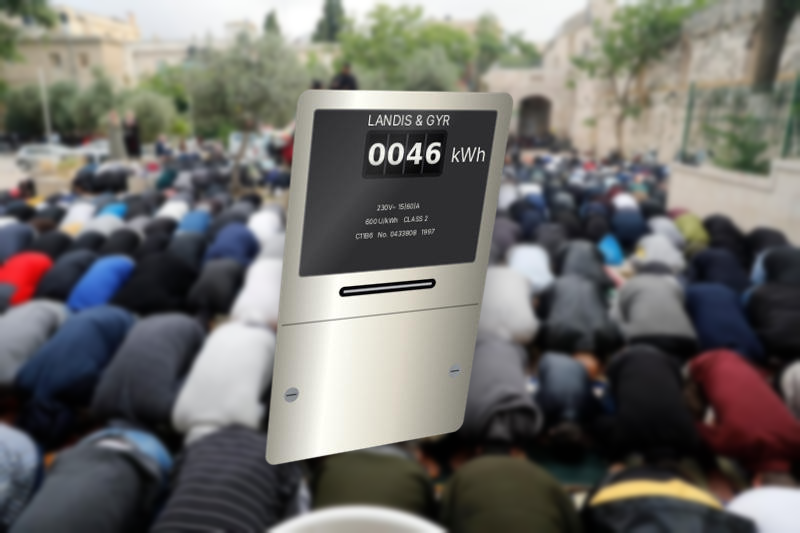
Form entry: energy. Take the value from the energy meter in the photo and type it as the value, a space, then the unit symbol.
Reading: 46 kWh
